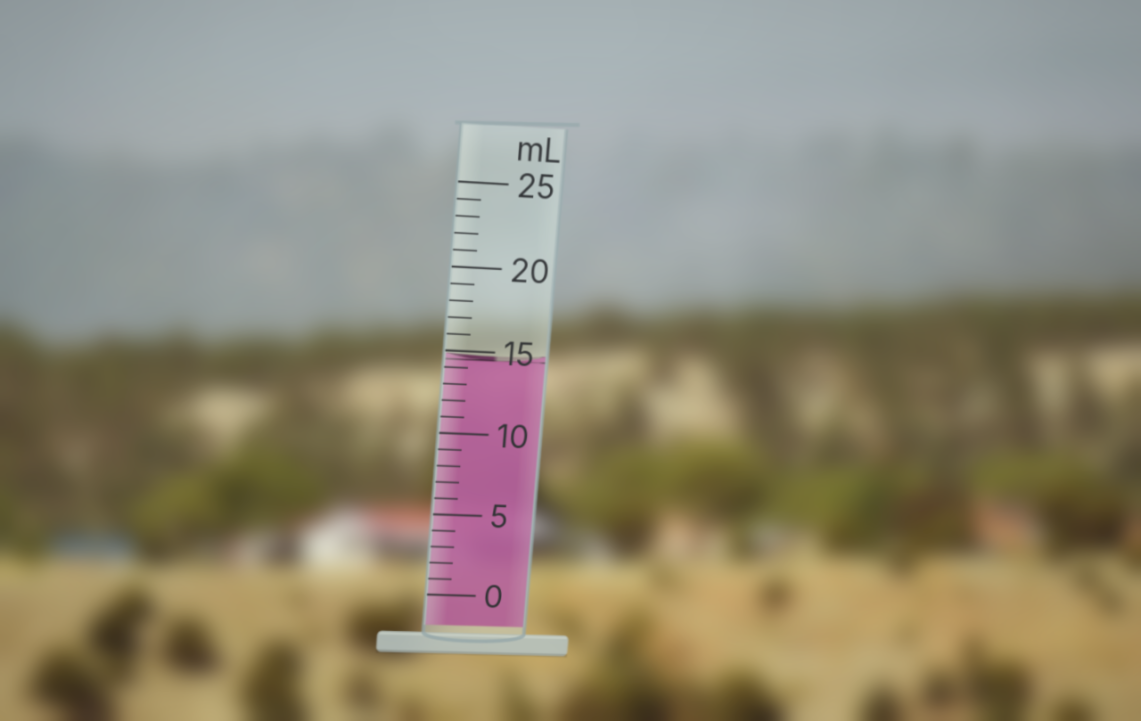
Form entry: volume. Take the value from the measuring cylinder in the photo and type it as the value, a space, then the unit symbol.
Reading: 14.5 mL
